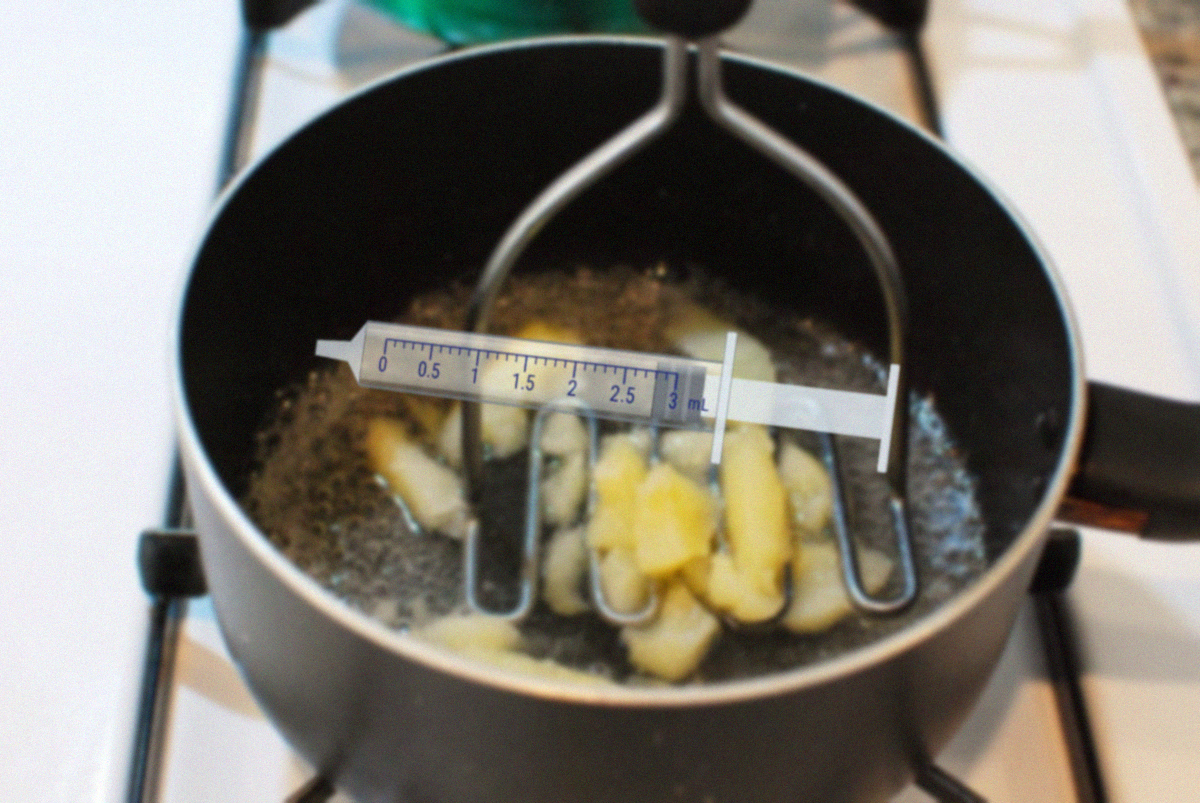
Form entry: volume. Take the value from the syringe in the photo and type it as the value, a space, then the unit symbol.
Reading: 2.8 mL
